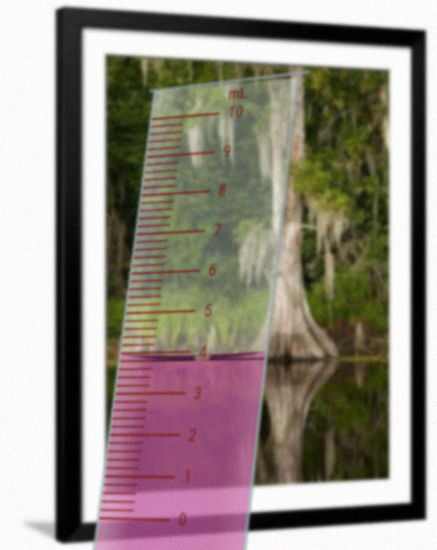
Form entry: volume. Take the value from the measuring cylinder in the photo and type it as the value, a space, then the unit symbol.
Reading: 3.8 mL
